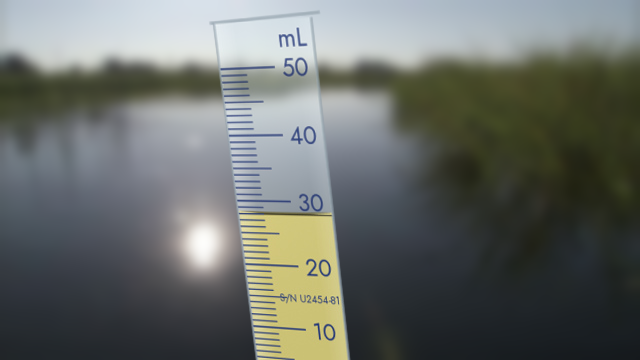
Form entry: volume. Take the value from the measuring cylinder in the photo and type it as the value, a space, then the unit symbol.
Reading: 28 mL
